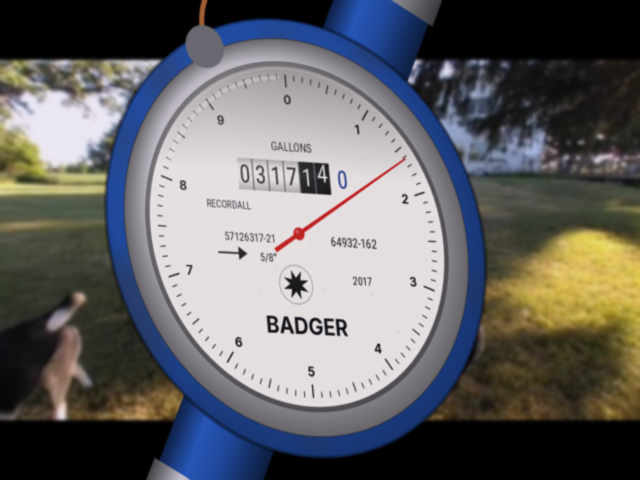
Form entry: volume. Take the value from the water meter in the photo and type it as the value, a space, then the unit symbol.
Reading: 317141.6 gal
